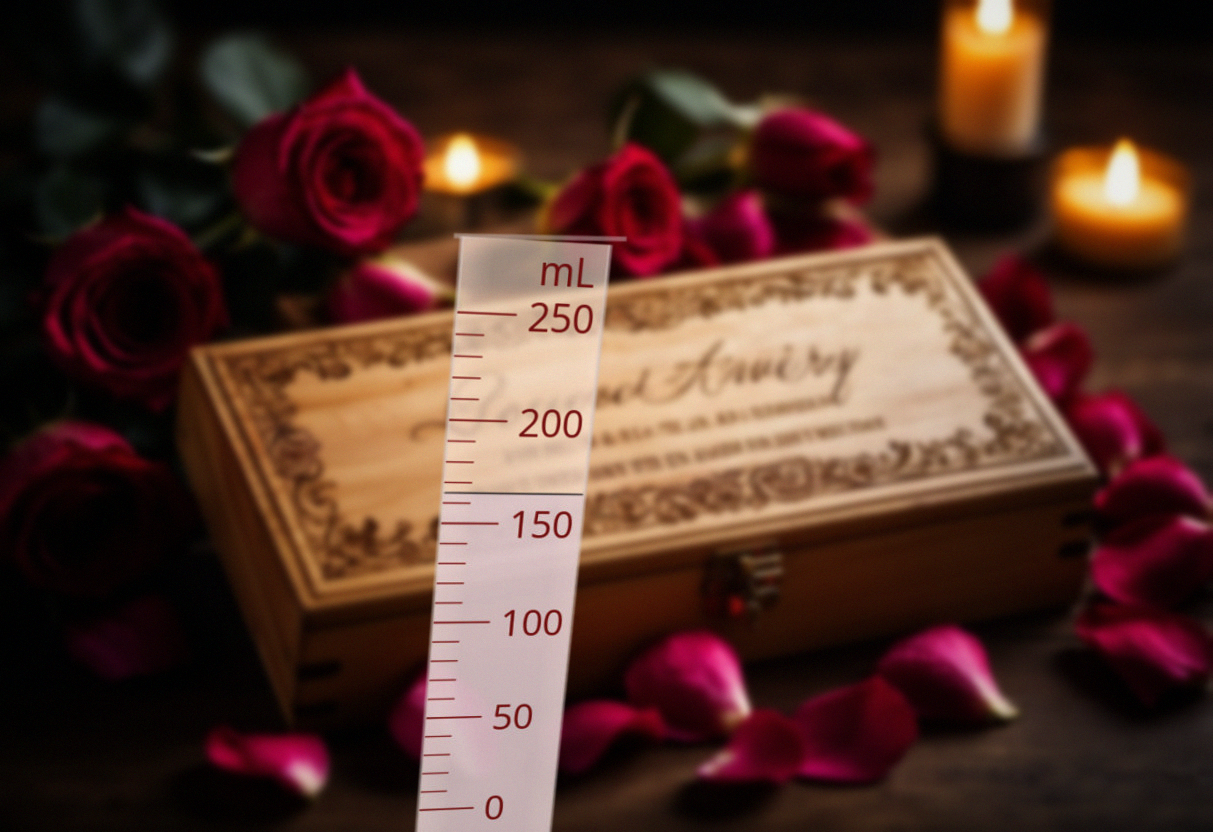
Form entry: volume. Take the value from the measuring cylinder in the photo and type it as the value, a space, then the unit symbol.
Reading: 165 mL
